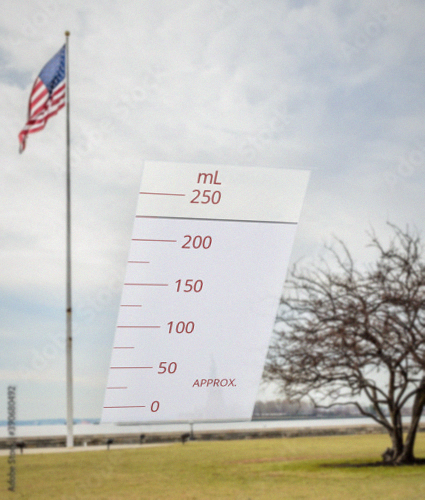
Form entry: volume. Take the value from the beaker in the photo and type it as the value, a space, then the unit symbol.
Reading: 225 mL
